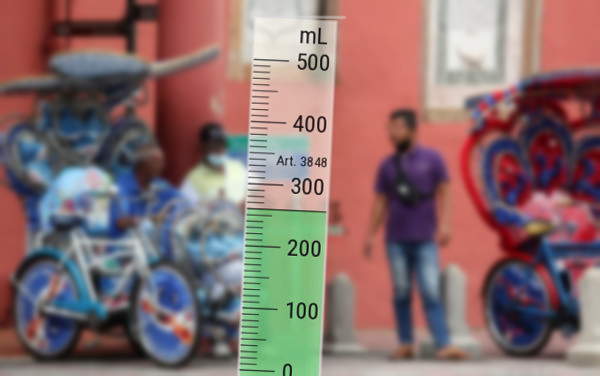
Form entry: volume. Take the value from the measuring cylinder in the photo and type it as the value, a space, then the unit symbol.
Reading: 260 mL
